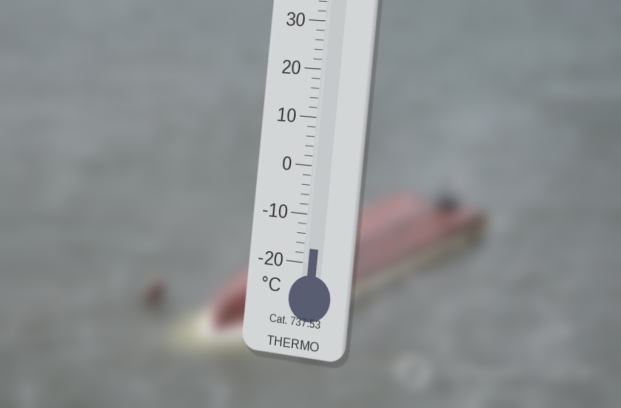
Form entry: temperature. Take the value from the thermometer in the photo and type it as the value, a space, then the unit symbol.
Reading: -17 °C
